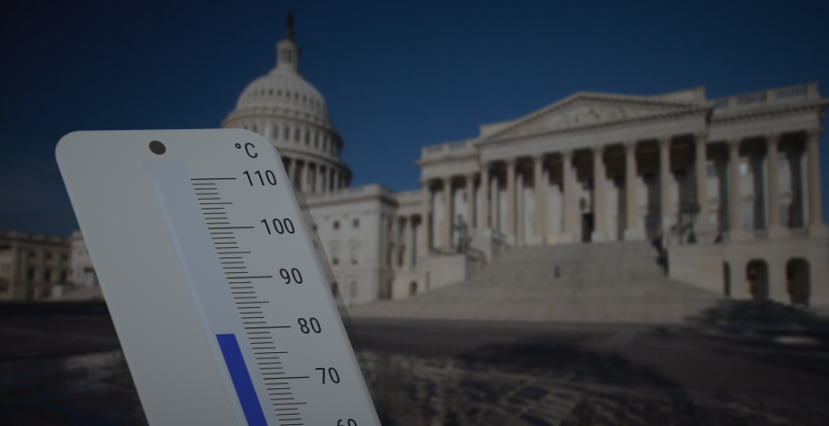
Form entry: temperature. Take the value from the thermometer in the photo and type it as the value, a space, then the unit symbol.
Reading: 79 °C
